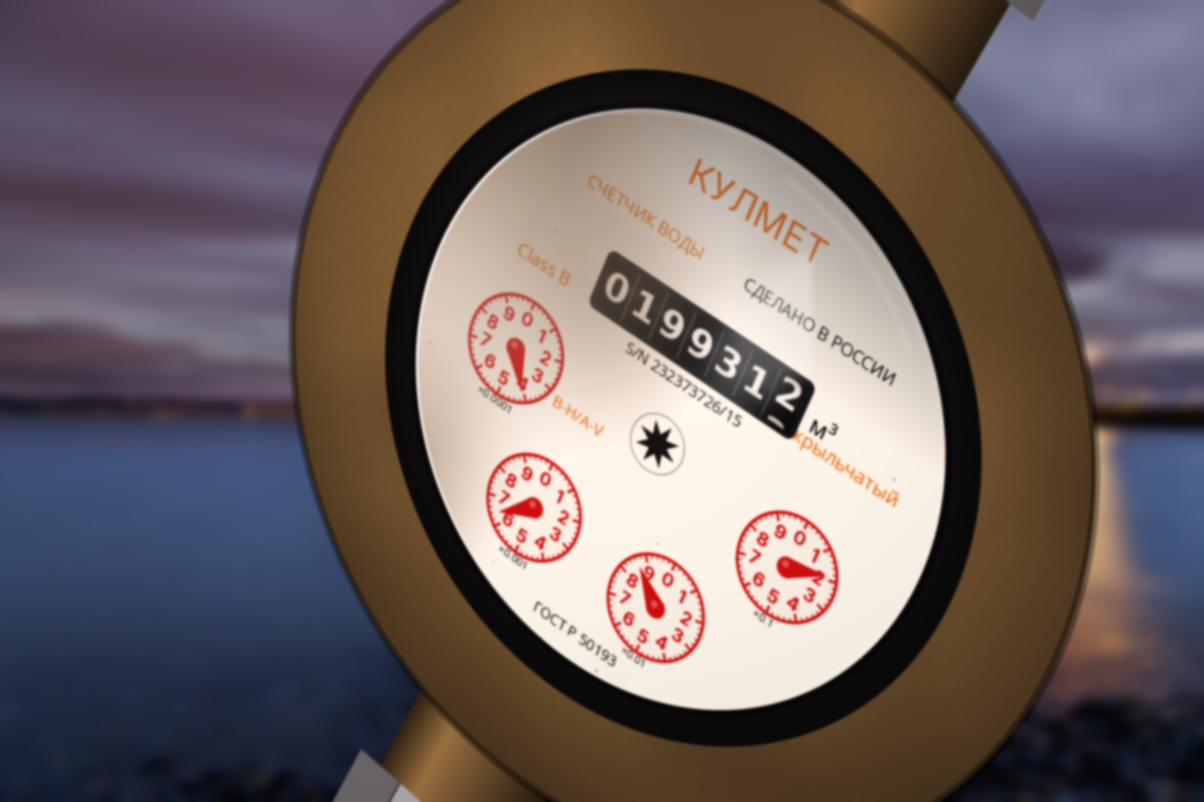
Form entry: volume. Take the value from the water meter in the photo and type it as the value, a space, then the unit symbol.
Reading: 199312.1864 m³
